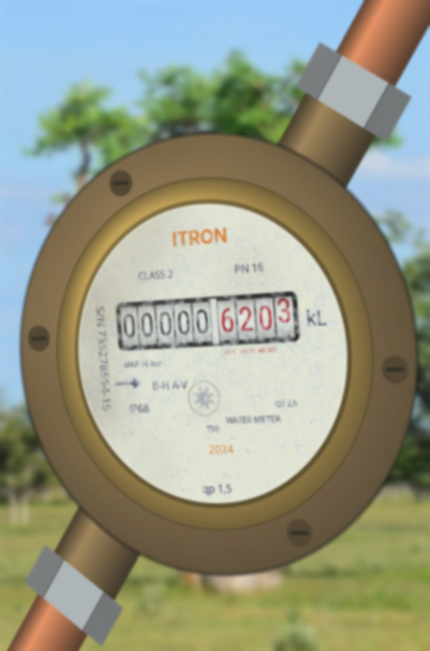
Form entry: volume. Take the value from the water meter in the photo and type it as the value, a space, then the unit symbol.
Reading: 0.6203 kL
